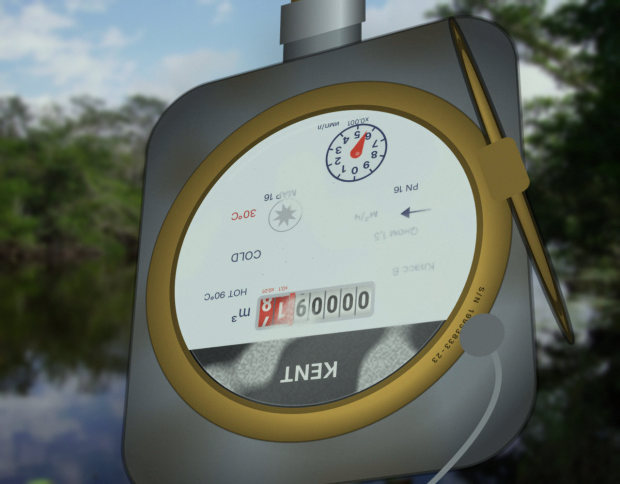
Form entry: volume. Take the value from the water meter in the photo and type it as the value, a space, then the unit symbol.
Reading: 9.175 m³
